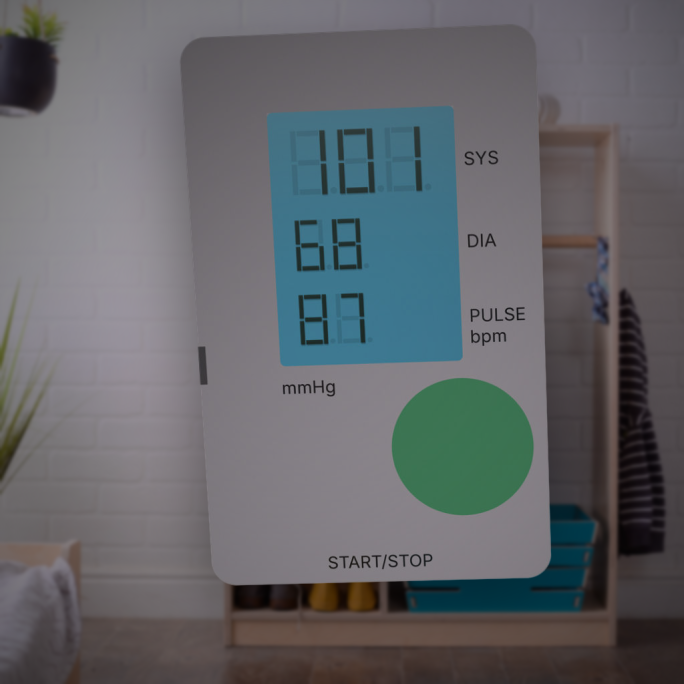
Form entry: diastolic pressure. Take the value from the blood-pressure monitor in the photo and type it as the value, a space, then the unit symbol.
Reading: 68 mmHg
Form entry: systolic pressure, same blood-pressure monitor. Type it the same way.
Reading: 101 mmHg
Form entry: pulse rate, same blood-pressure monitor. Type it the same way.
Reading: 87 bpm
